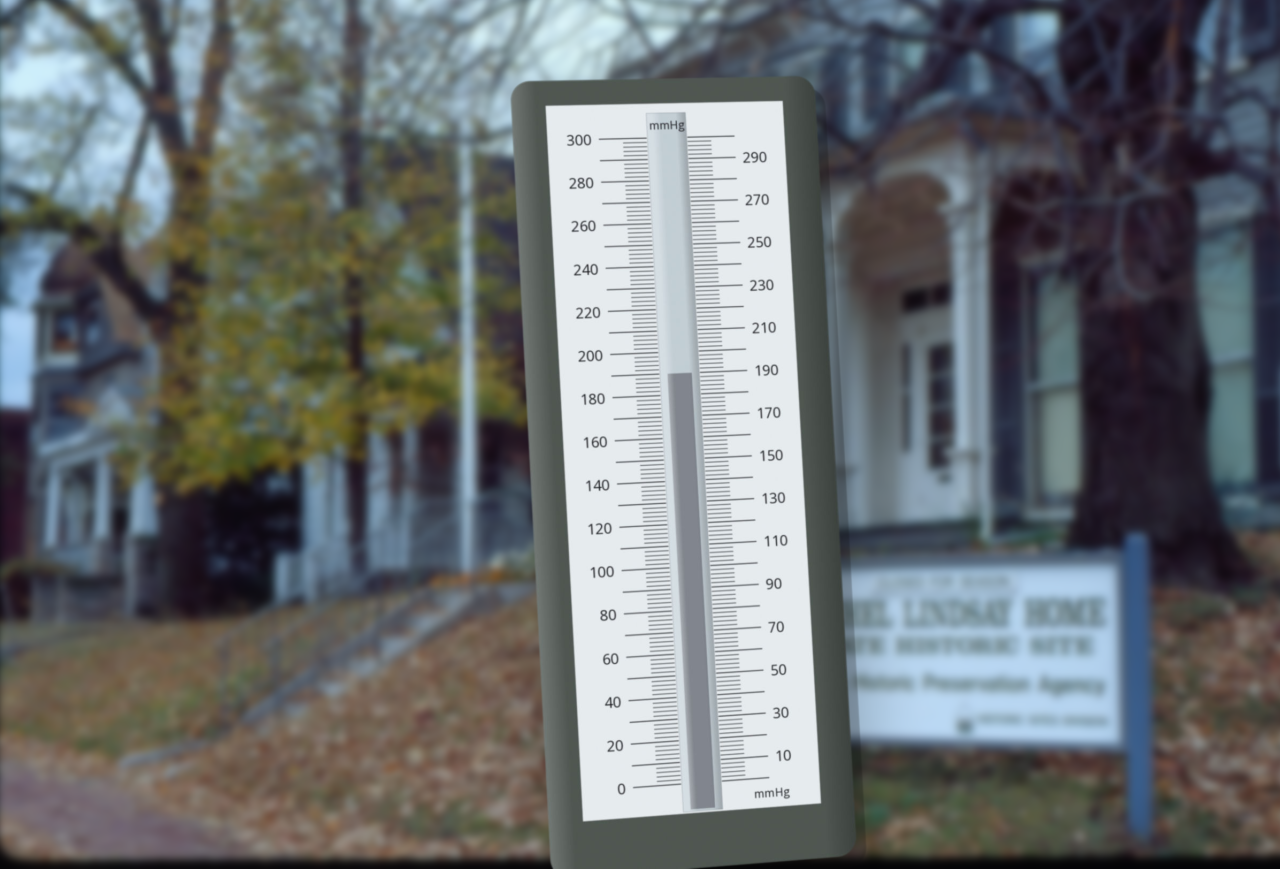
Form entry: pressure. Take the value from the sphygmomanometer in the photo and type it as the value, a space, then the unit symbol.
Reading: 190 mmHg
